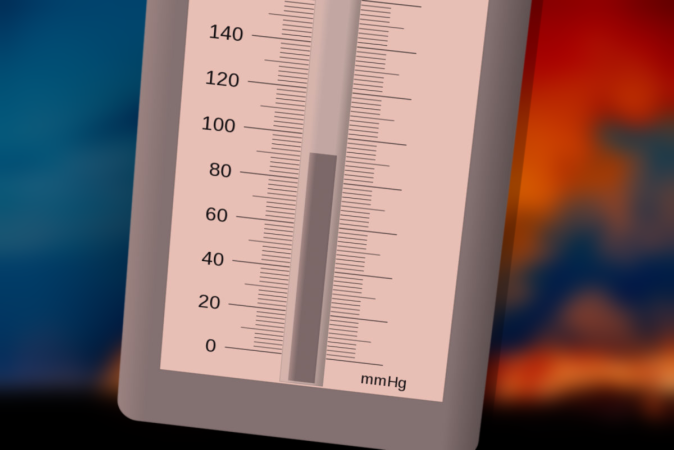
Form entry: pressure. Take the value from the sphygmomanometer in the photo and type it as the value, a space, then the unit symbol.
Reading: 92 mmHg
